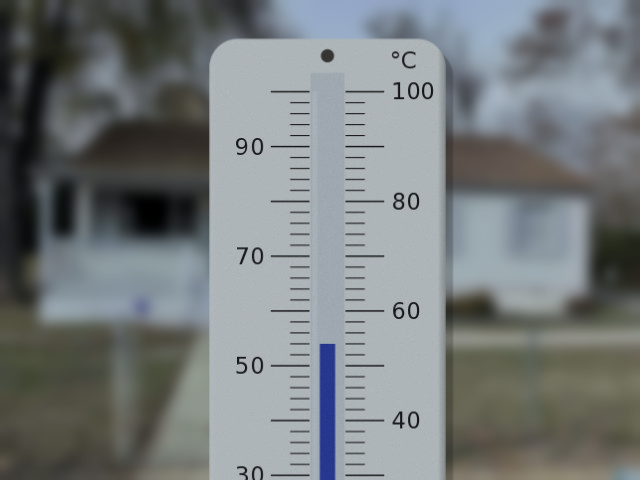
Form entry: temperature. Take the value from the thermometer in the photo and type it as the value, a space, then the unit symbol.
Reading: 54 °C
